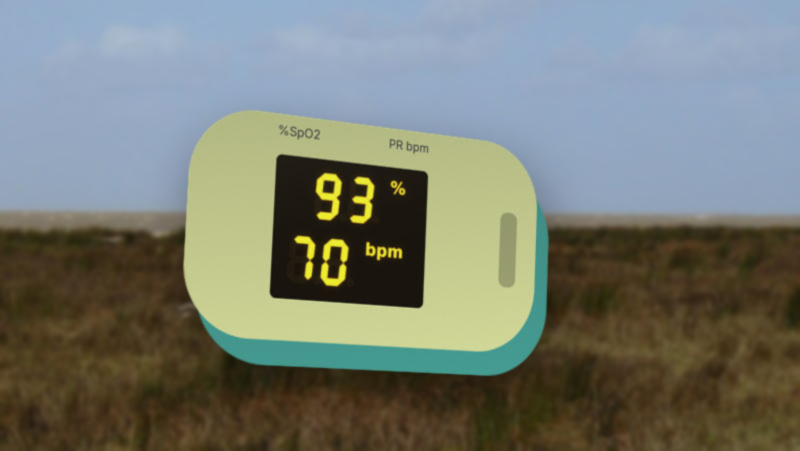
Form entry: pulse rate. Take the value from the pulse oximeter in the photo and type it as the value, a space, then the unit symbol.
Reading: 70 bpm
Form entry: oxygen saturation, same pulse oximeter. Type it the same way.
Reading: 93 %
